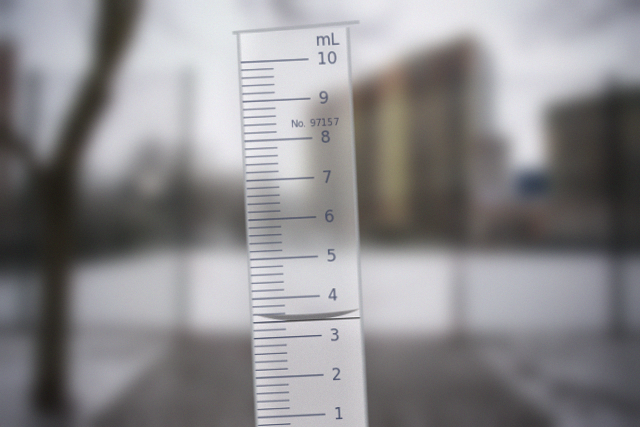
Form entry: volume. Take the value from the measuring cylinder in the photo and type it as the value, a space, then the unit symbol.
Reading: 3.4 mL
